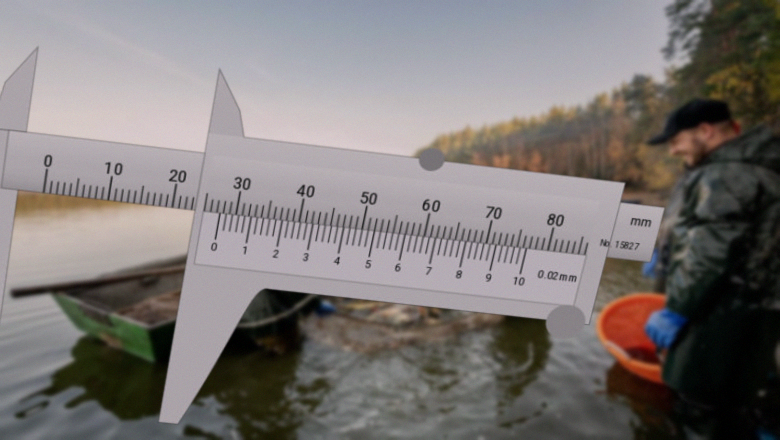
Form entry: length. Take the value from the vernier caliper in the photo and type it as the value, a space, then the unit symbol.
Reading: 27.5 mm
